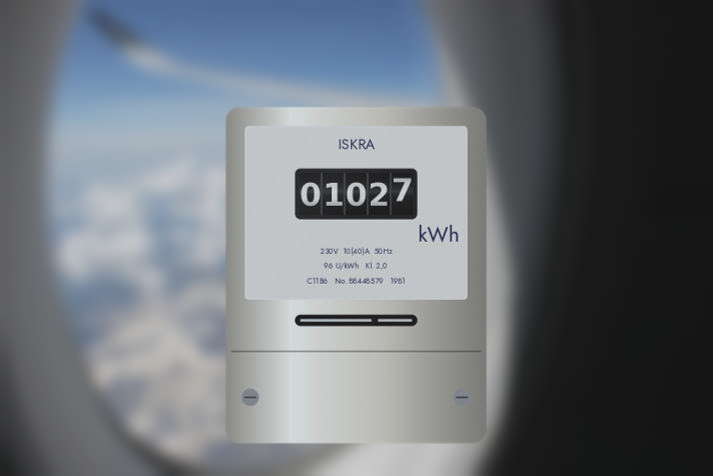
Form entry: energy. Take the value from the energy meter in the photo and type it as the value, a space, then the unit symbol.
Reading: 1027 kWh
